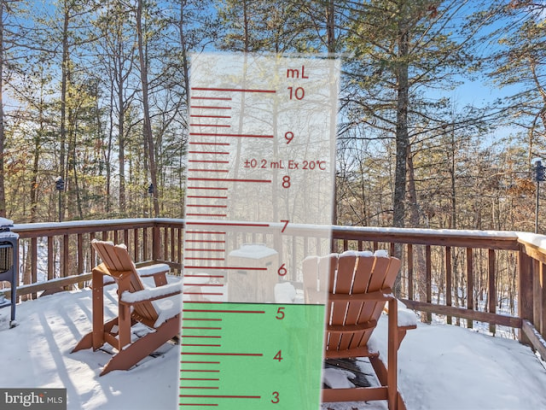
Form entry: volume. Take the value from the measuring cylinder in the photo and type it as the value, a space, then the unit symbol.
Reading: 5.2 mL
